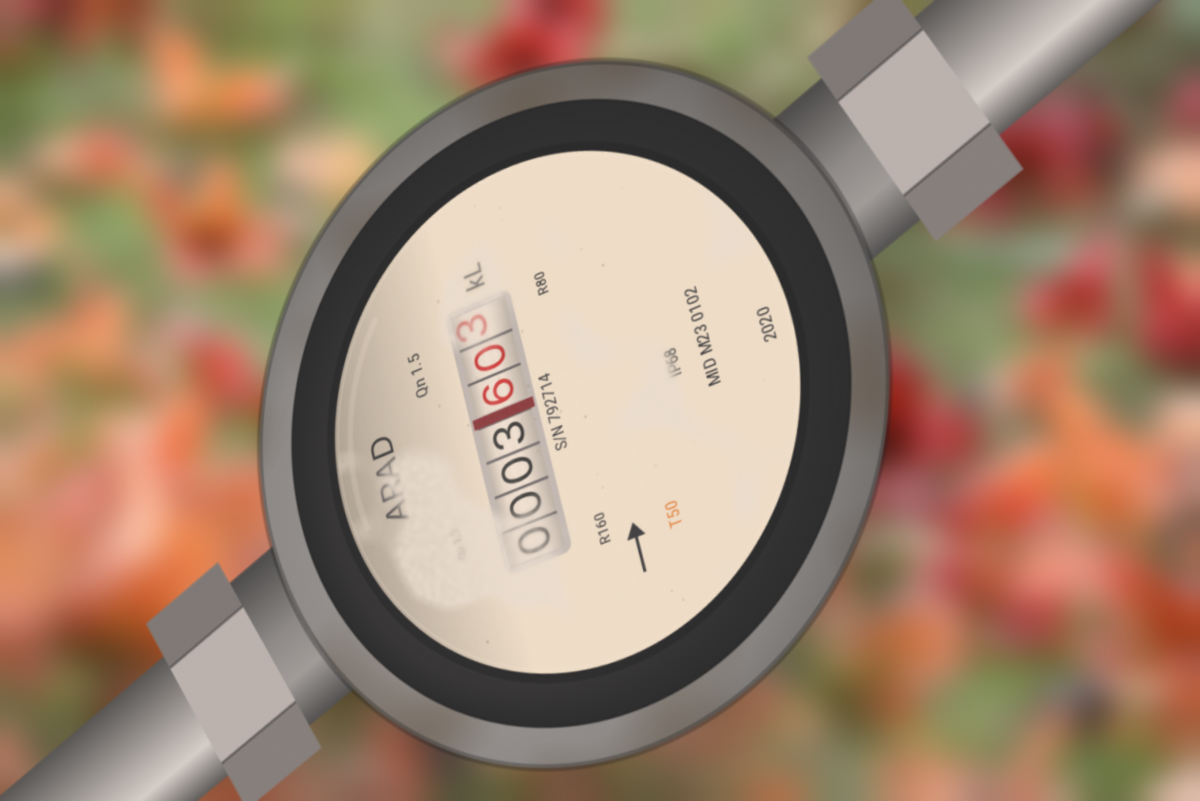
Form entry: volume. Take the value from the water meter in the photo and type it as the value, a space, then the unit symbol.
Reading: 3.603 kL
